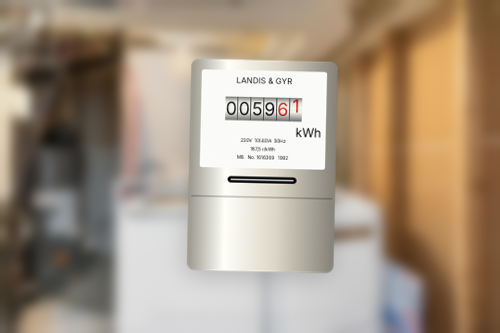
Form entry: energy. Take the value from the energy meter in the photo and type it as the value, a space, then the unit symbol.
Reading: 59.61 kWh
